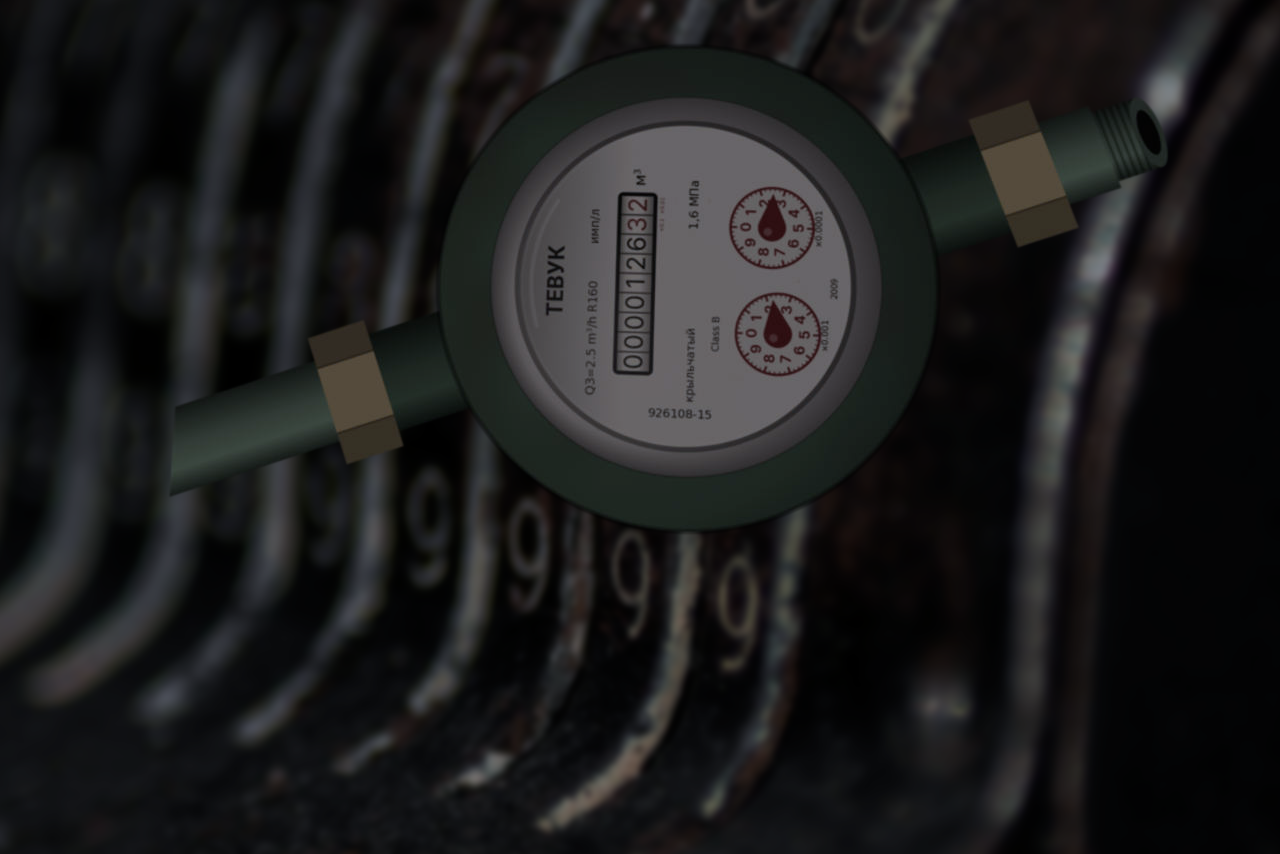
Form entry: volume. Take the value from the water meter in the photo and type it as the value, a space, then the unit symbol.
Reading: 126.3222 m³
